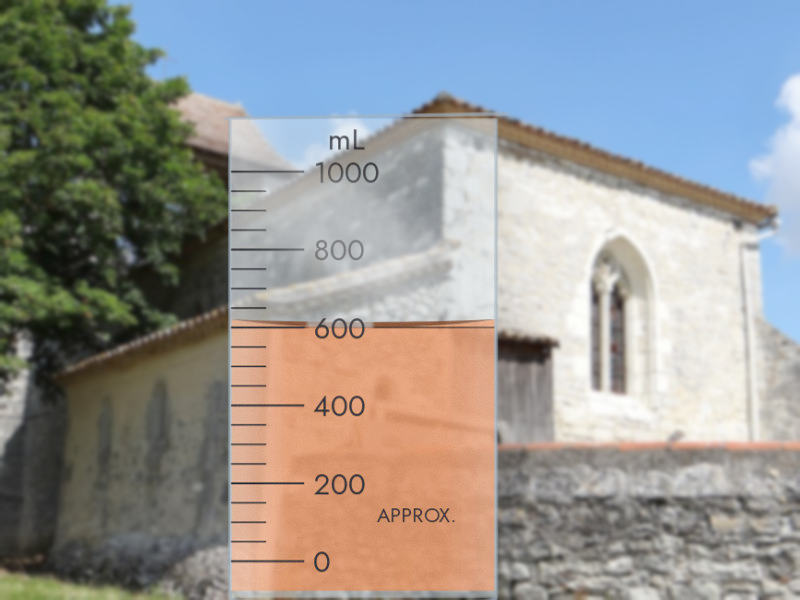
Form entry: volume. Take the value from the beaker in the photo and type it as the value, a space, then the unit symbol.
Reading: 600 mL
